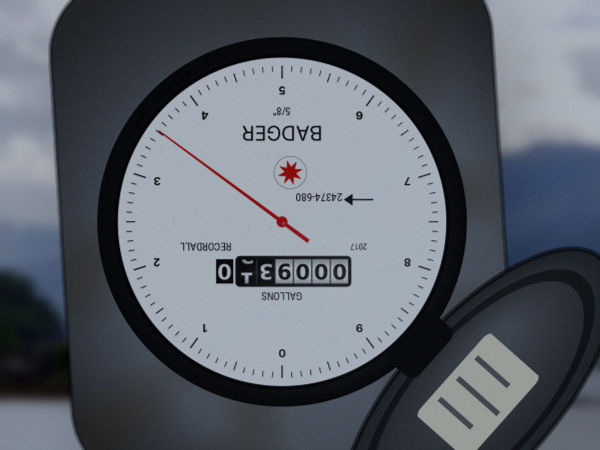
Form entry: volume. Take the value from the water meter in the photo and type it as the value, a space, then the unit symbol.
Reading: 9313.5 gal
